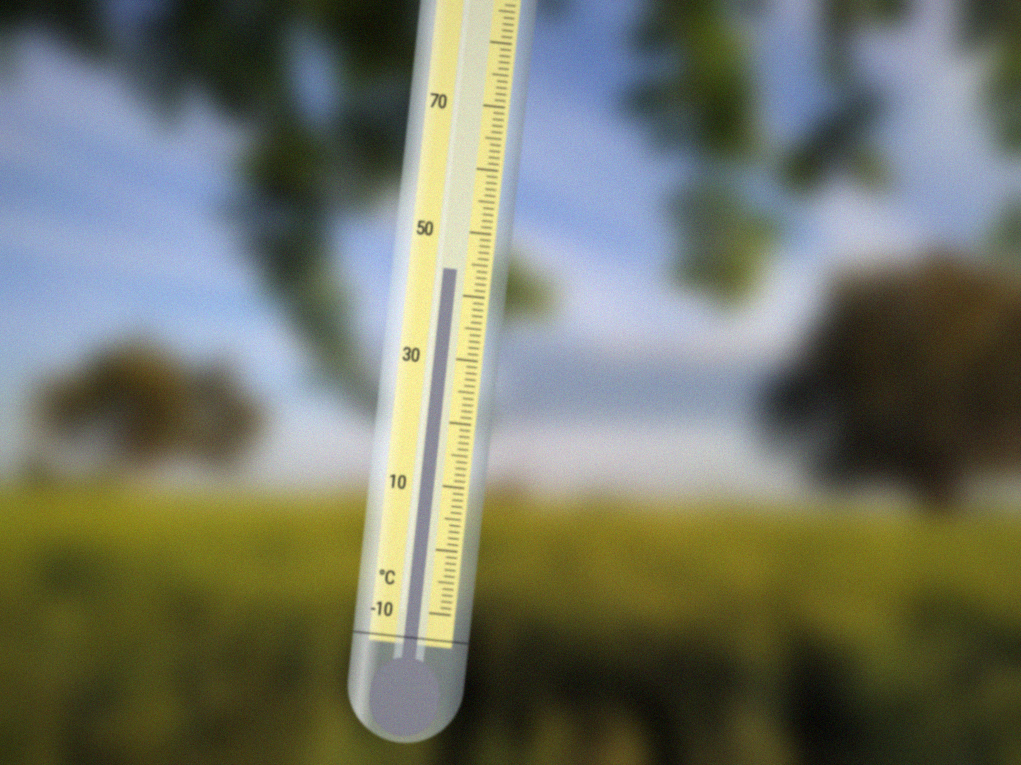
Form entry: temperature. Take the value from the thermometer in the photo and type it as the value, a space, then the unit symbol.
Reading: 44 °C
